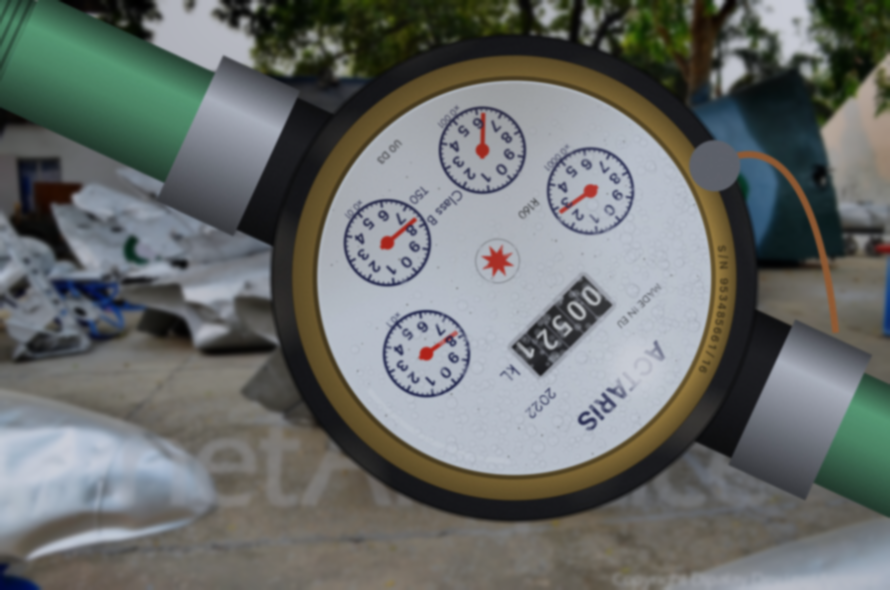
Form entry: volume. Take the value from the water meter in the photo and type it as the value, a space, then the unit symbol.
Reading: 520.7762 kL
